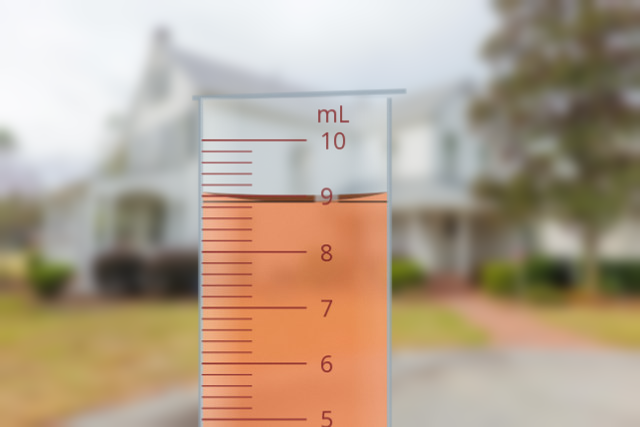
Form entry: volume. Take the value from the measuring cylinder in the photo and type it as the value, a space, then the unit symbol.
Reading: 8.9 mL
